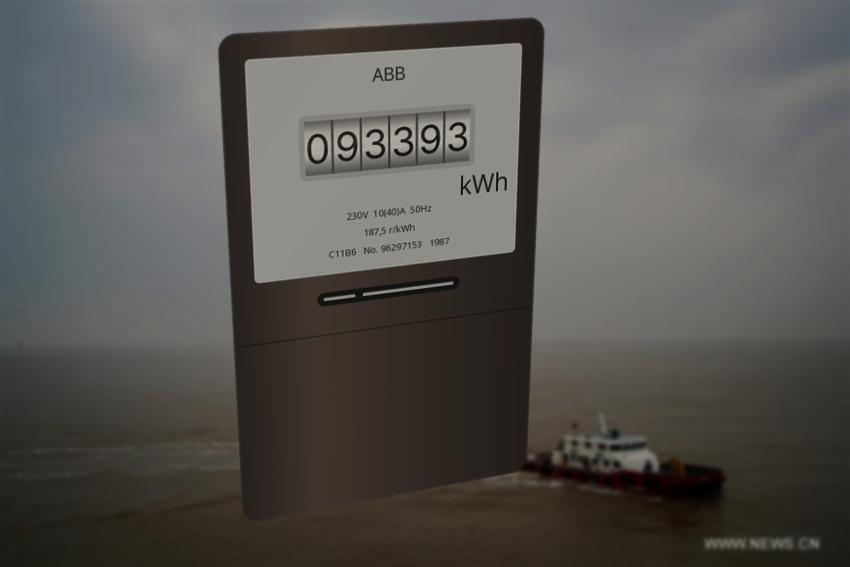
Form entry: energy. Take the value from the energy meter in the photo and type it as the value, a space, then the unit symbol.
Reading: 93393 kWh
